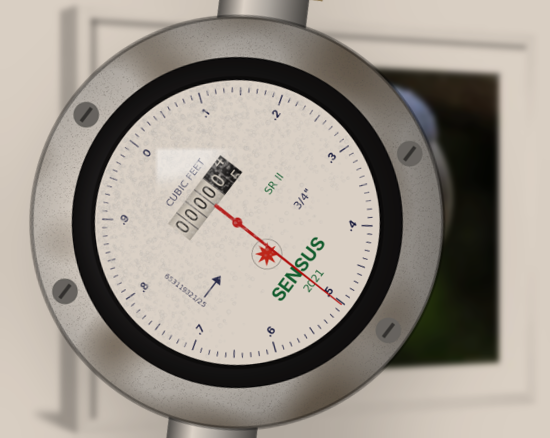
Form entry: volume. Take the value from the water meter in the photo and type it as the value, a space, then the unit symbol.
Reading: 4.50 ft³
